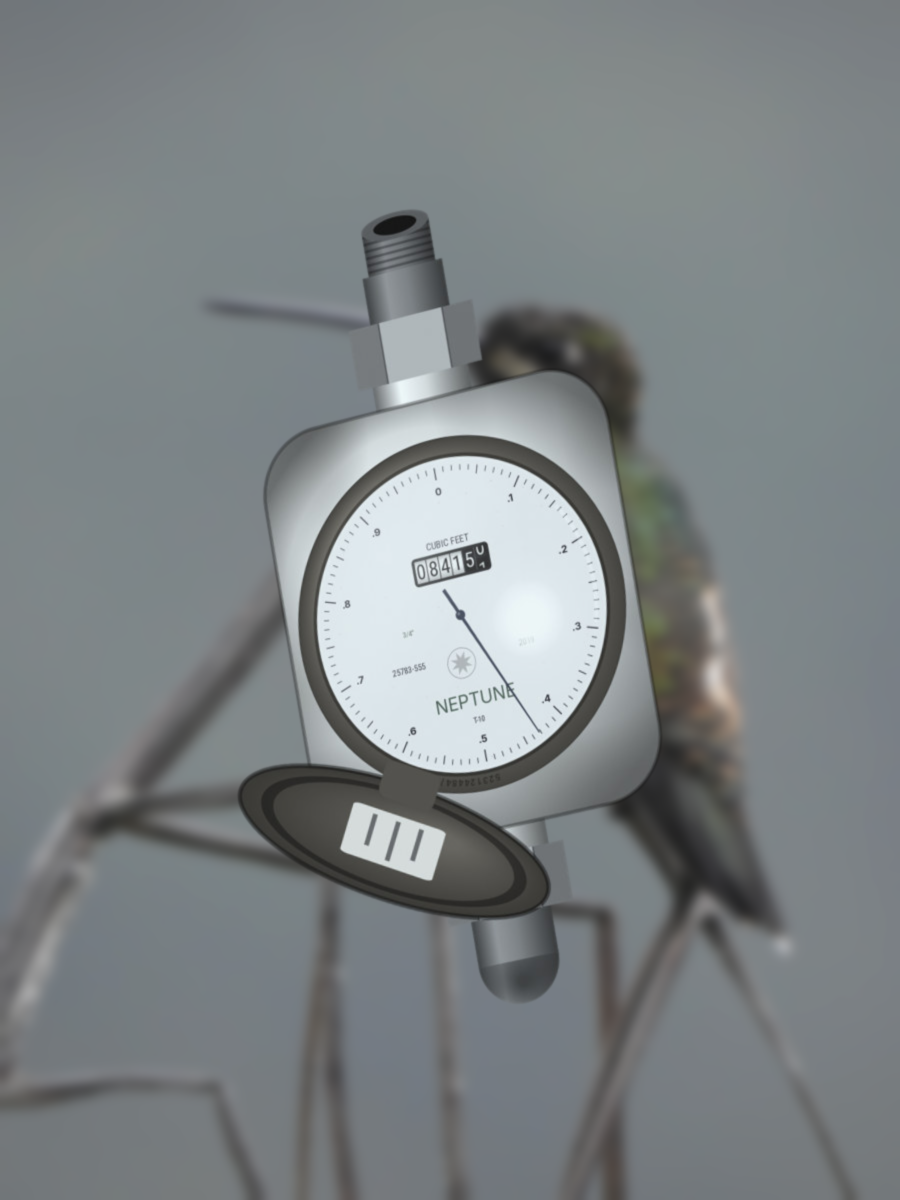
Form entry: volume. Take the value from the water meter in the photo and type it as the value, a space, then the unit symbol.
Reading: 84150.43 ft³
